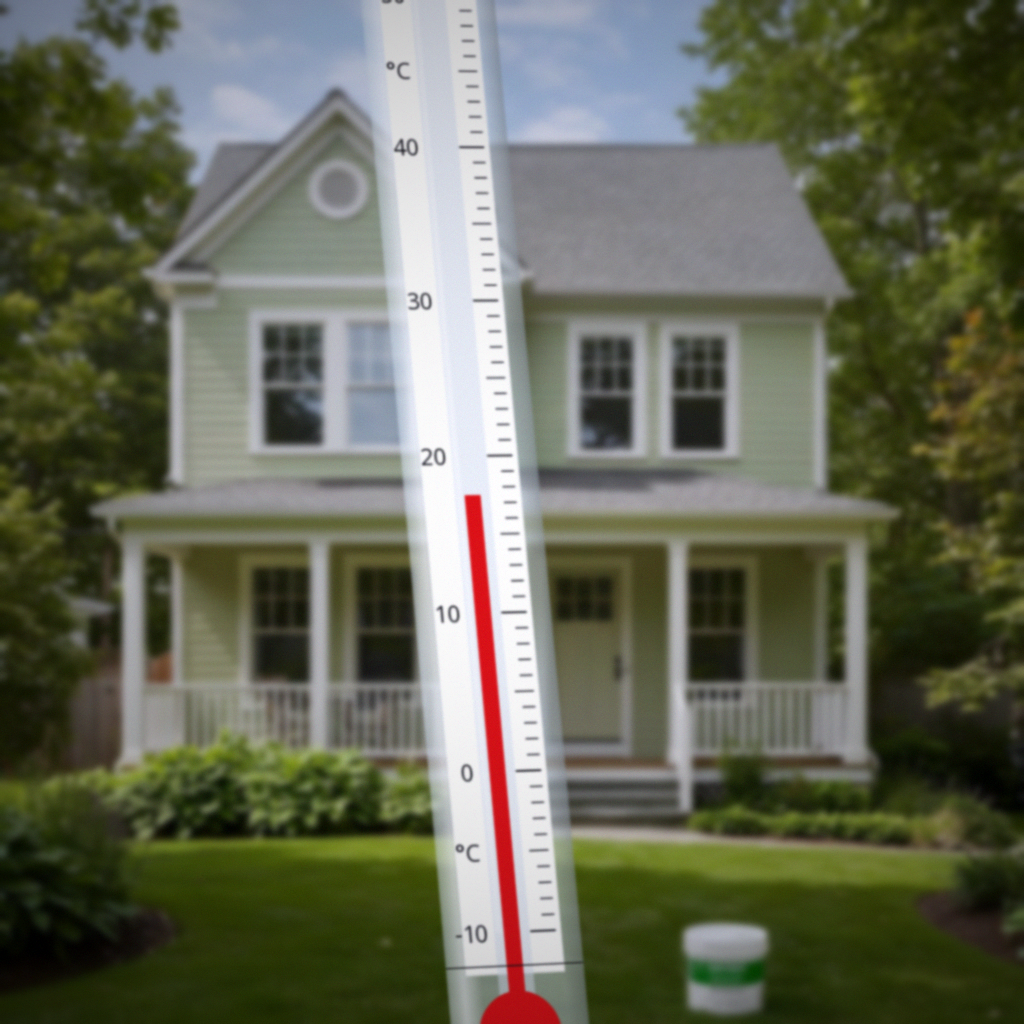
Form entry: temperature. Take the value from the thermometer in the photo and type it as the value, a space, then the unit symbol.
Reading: 17.5 °C
